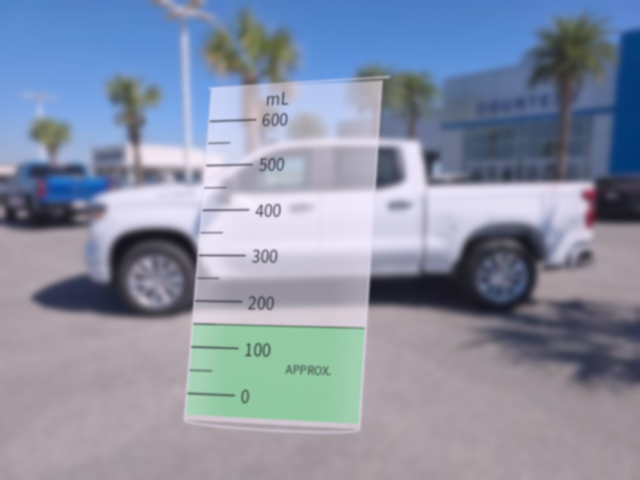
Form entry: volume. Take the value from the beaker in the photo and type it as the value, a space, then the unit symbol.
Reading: 150 mL
